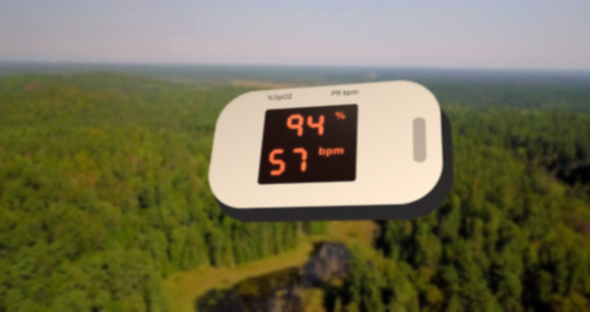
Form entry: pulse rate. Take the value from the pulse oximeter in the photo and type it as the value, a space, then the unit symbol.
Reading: 57 bpm
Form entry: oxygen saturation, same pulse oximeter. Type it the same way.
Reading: 94 %
